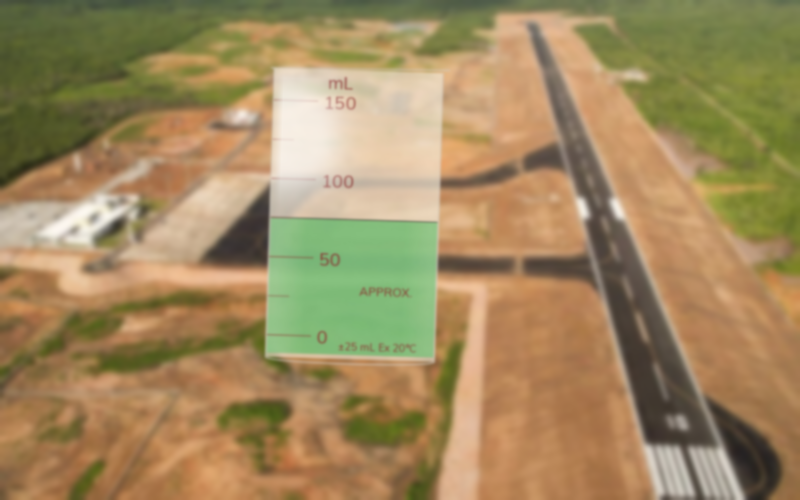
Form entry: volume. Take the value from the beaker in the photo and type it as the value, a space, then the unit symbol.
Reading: 75 mL
